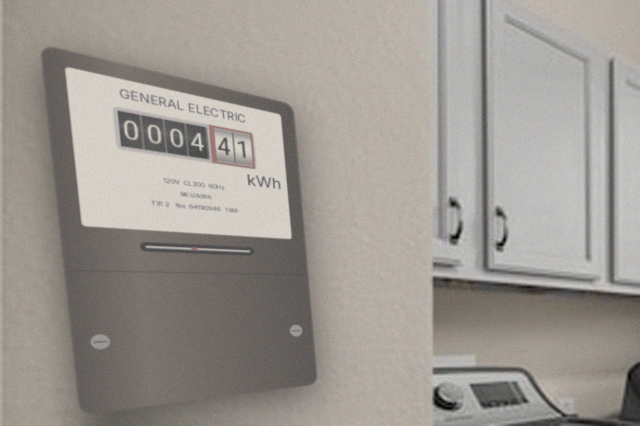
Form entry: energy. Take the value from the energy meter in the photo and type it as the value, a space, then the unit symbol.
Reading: 4.41 kWh
